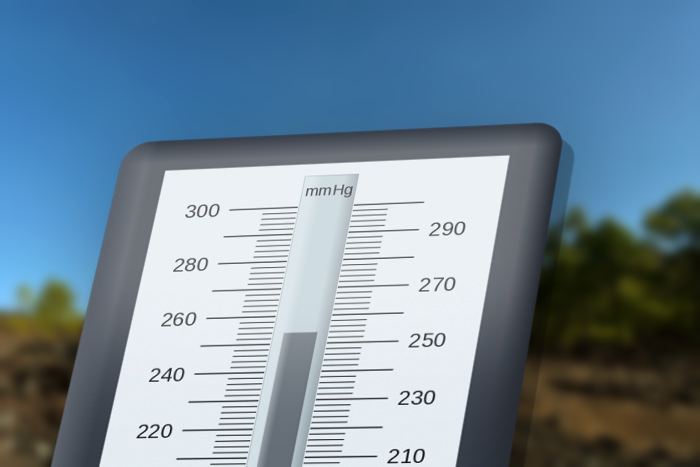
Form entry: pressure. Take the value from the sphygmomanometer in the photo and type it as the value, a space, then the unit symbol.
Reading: 254 mmHg
